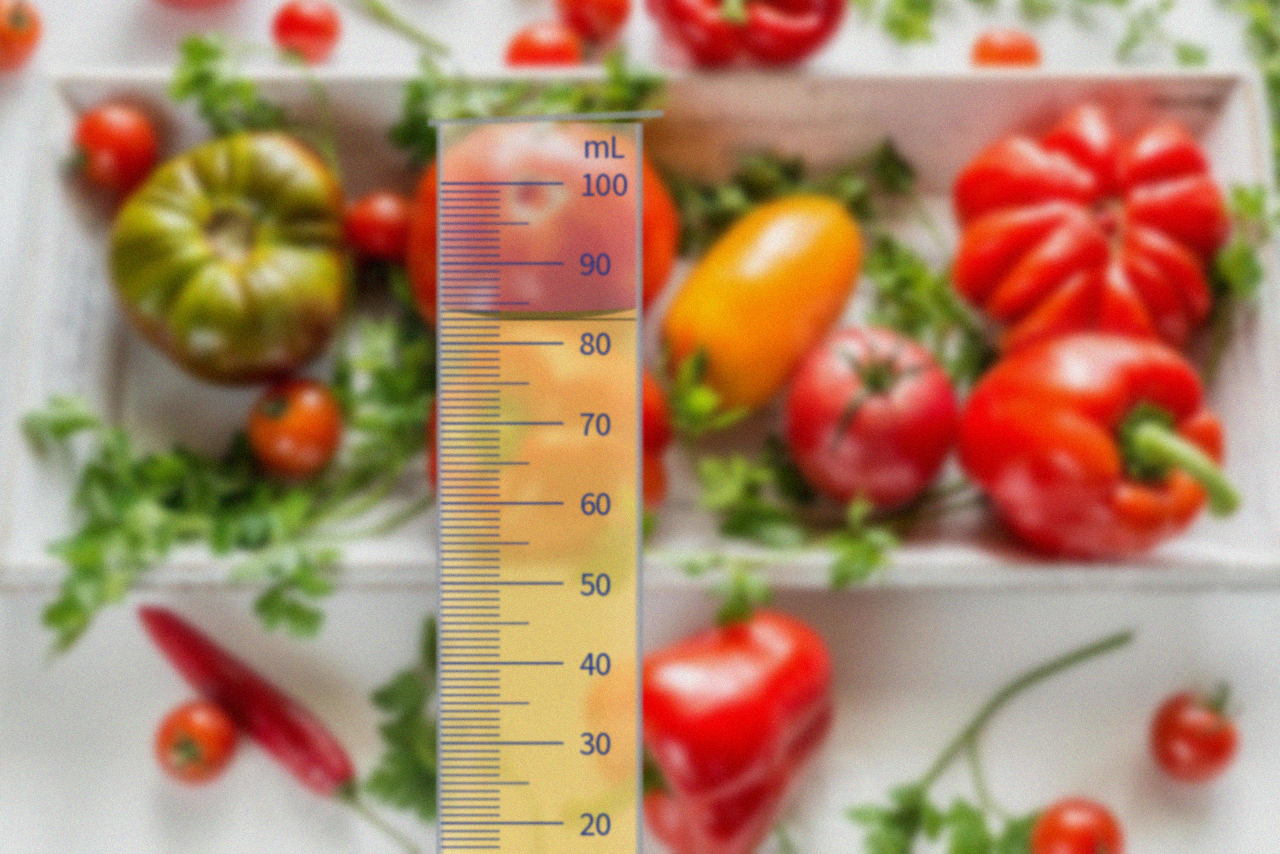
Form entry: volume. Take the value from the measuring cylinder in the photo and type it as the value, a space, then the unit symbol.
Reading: 83 mL
